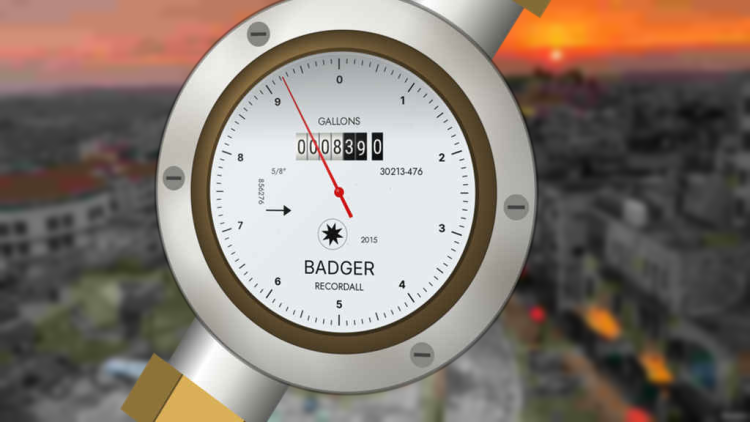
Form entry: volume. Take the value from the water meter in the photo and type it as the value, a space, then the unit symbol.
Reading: 8389.2 gal
